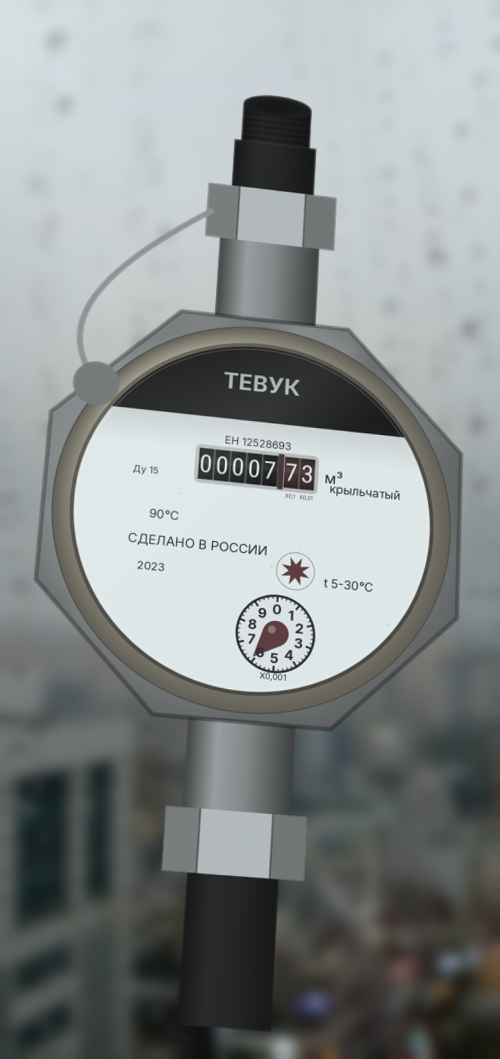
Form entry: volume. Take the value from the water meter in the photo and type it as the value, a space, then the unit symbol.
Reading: 7.736 m³
